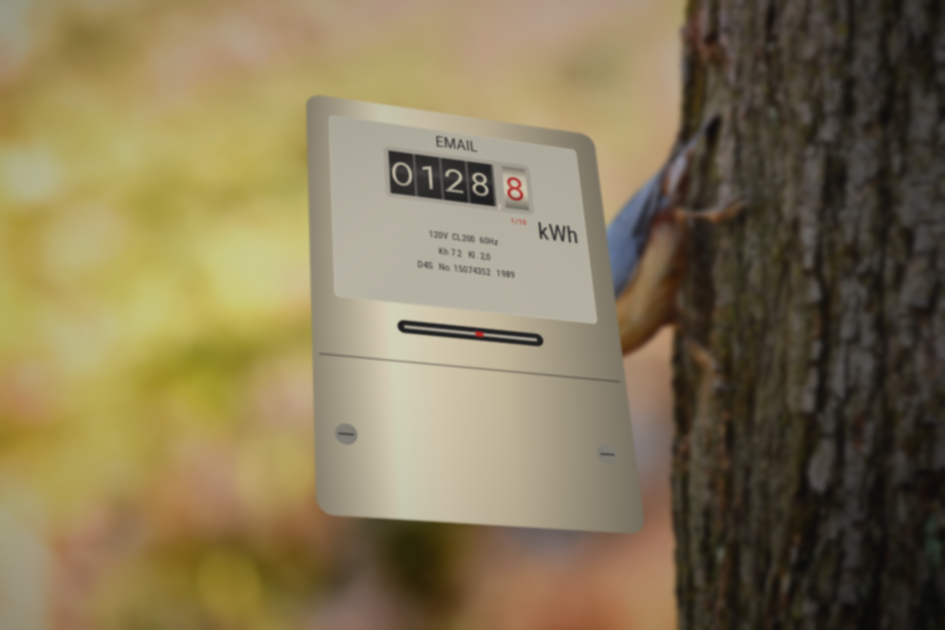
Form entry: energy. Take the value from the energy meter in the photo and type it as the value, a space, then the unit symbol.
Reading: 128.8 kWh
